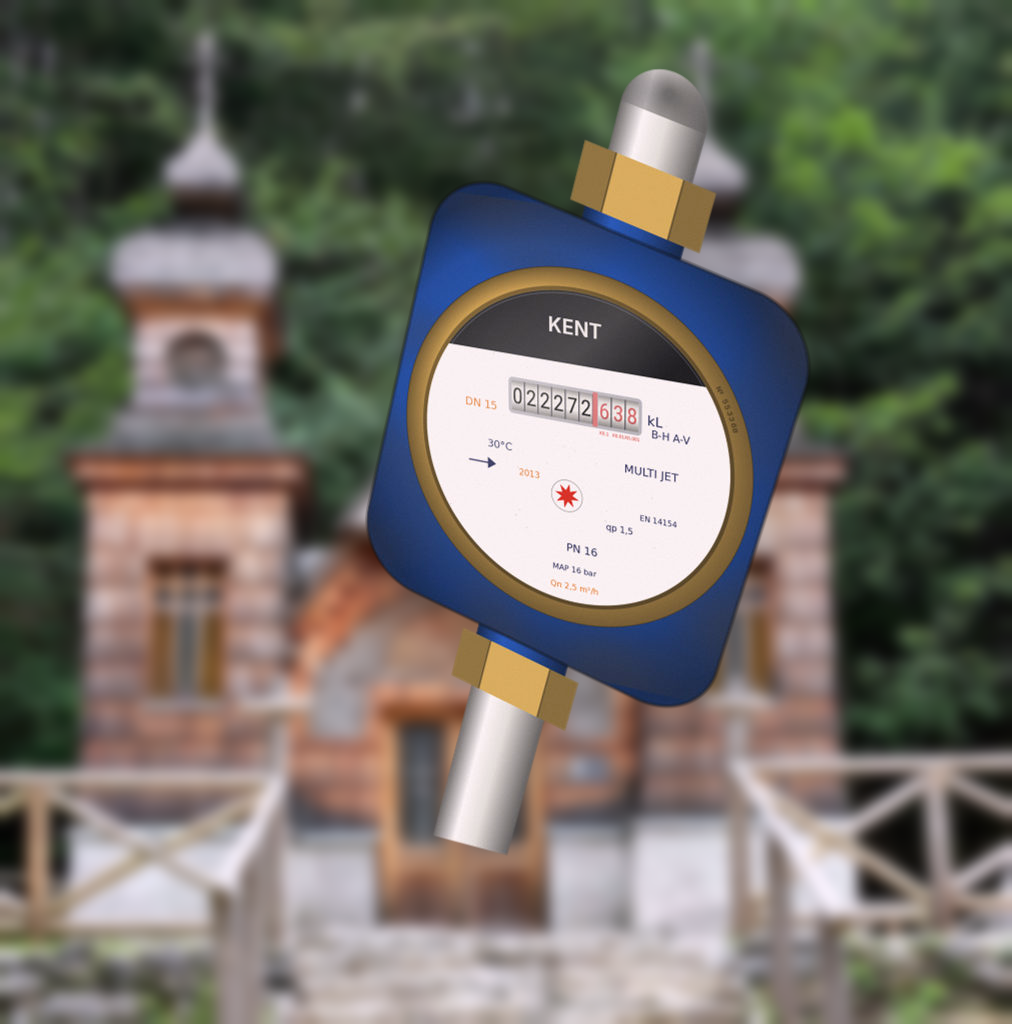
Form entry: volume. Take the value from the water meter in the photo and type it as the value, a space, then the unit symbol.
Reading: 22272.638 kL
